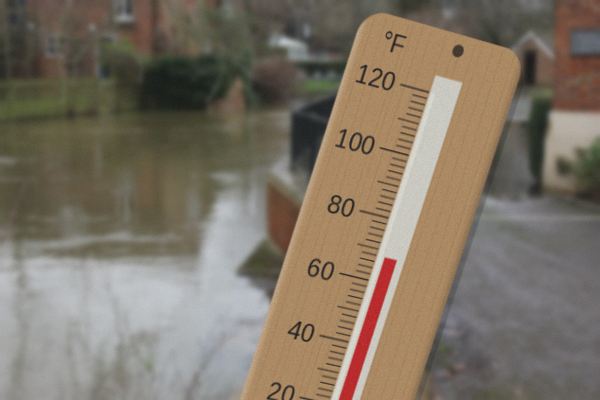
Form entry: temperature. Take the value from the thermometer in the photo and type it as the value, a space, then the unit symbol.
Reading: 68 °F
